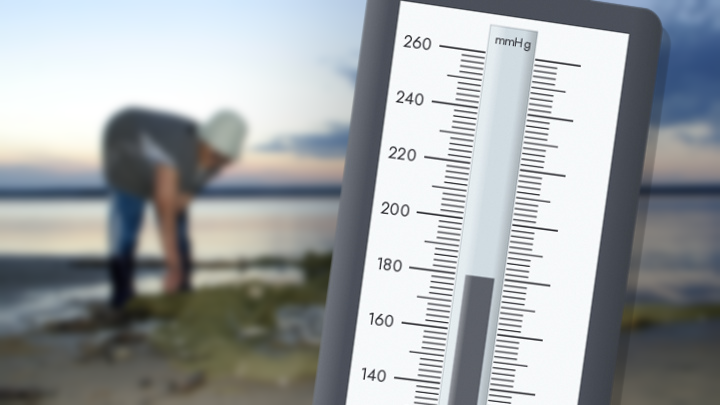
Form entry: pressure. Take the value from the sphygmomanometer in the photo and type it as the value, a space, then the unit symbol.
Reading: 180 mmHg
